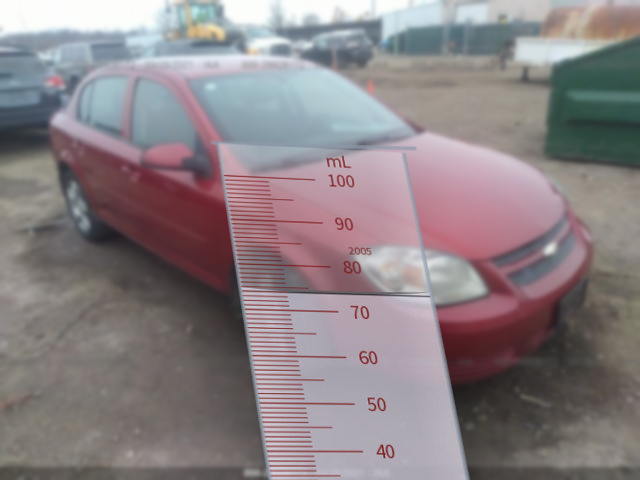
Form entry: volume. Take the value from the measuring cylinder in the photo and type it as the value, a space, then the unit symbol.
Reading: 74 mL
